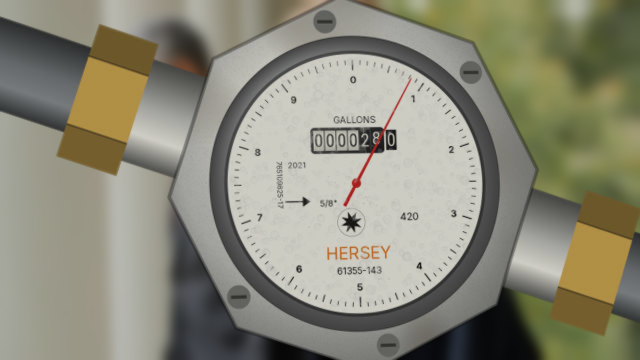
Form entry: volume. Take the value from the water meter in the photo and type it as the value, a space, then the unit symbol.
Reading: 280.8 gal
